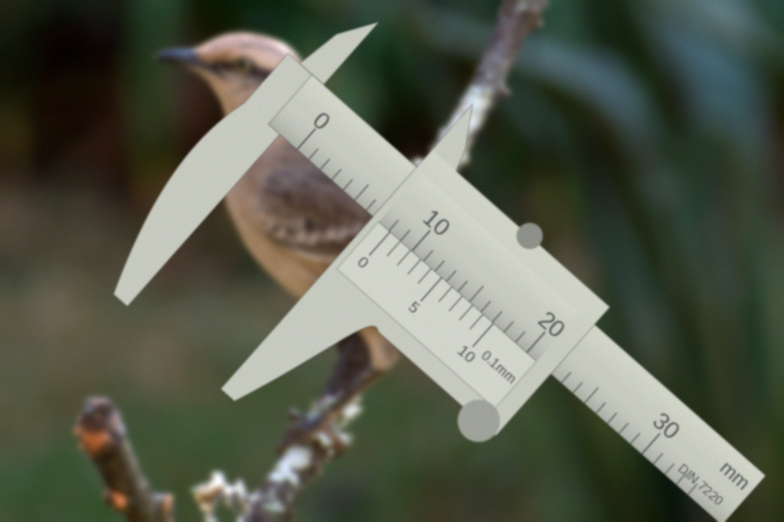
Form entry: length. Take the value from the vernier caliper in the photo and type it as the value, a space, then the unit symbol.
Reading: 8.1 mm
